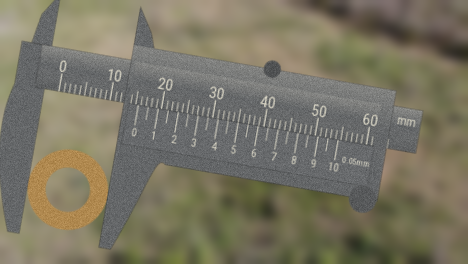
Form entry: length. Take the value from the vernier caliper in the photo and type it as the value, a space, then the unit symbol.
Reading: 15.5 mm
